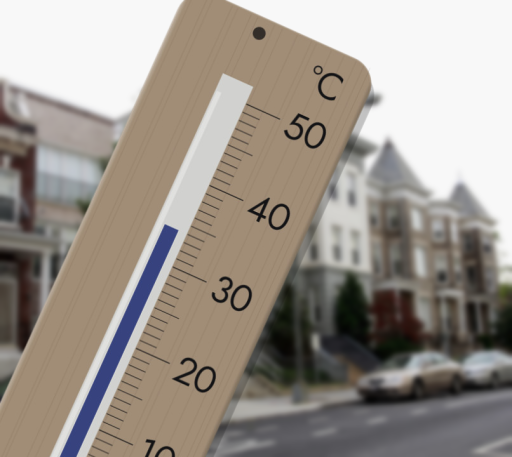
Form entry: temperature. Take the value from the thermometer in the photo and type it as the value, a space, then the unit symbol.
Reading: 34 °C
